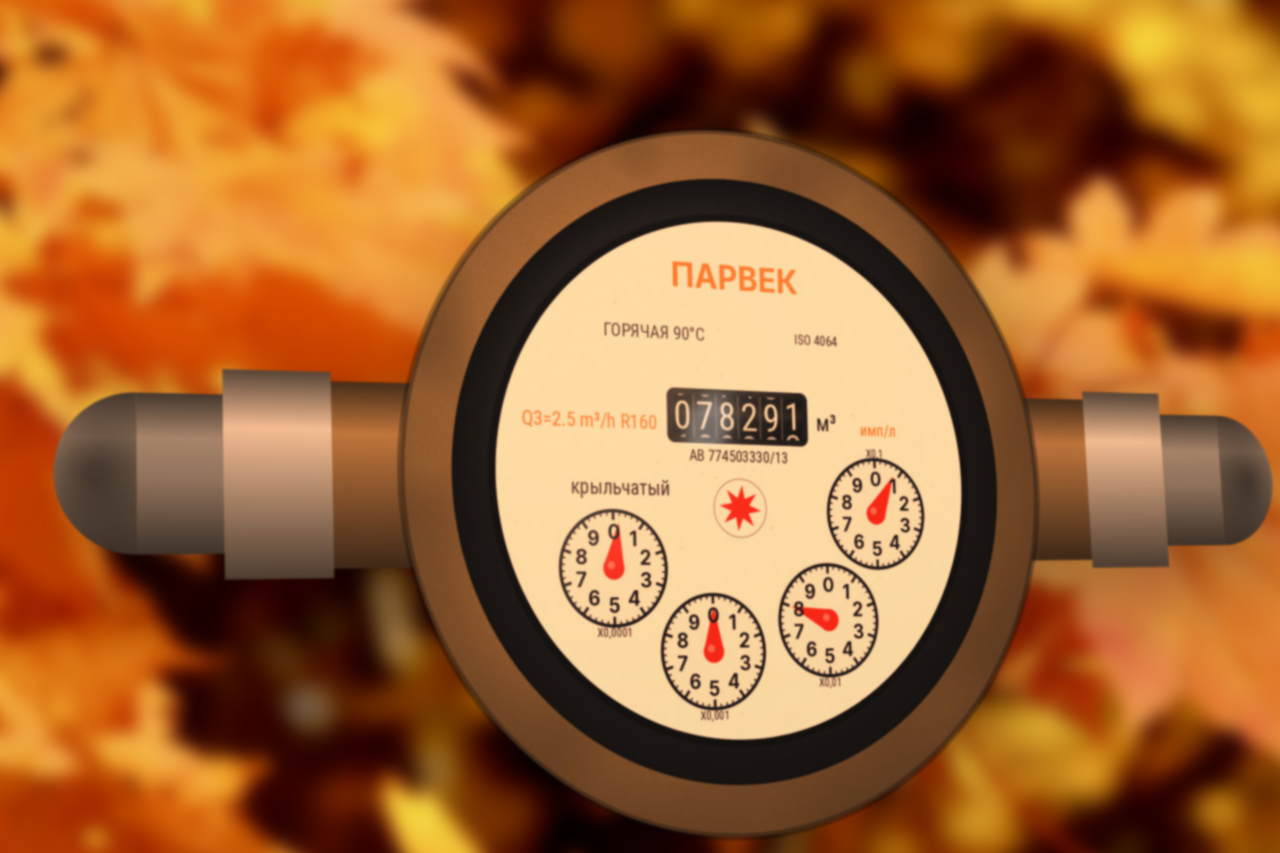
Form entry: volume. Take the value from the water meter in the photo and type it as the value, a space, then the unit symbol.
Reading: 78291.0800 m³
